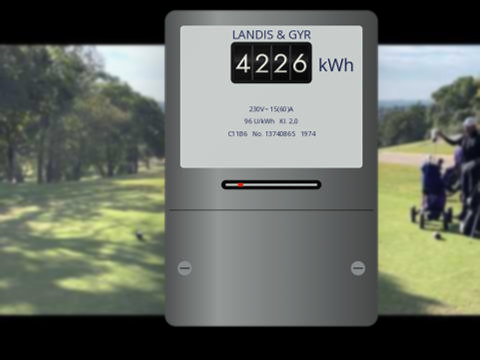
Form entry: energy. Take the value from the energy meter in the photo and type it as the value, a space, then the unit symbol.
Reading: 4226 kWh
